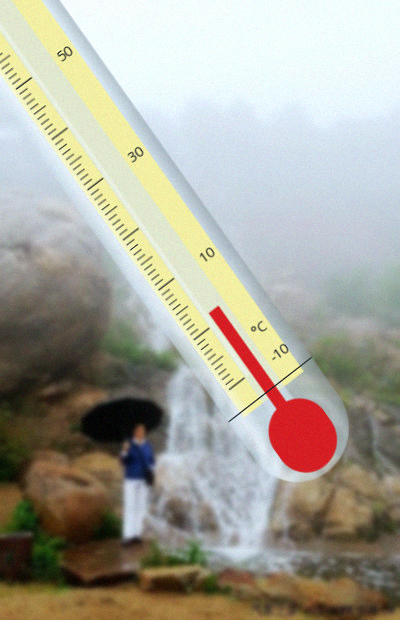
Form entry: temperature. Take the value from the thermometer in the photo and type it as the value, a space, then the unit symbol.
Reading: 2 °C
